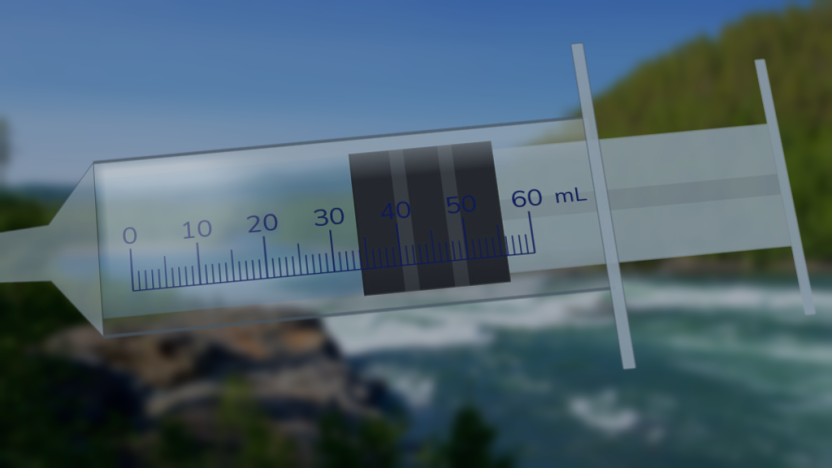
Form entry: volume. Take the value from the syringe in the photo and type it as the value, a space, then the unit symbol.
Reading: 34 mL
